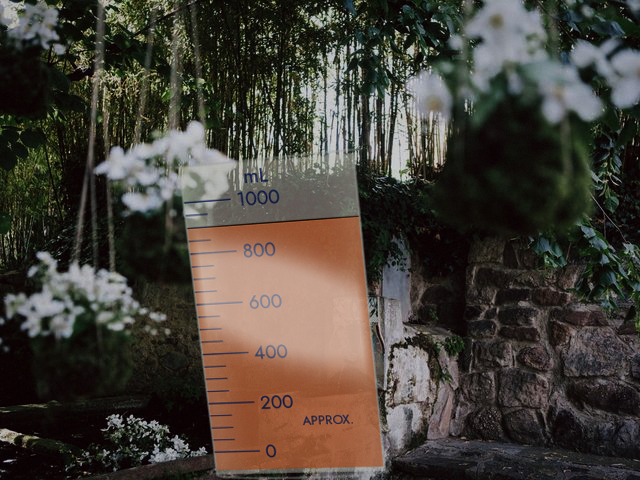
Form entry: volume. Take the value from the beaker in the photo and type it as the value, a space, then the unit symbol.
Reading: 900 mL
